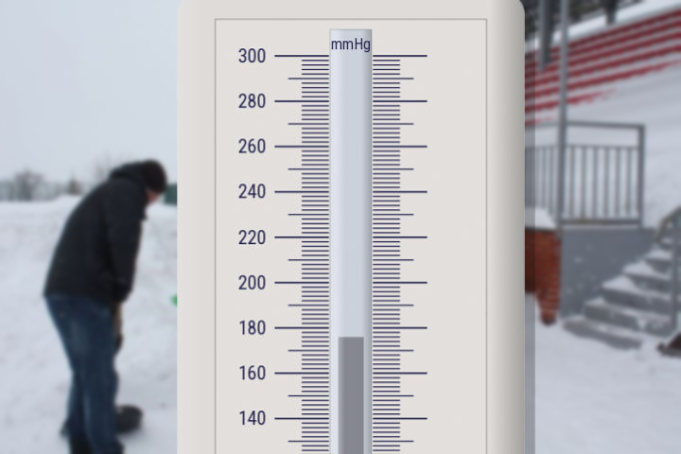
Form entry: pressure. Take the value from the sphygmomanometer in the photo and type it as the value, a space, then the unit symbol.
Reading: 176 mmHg
